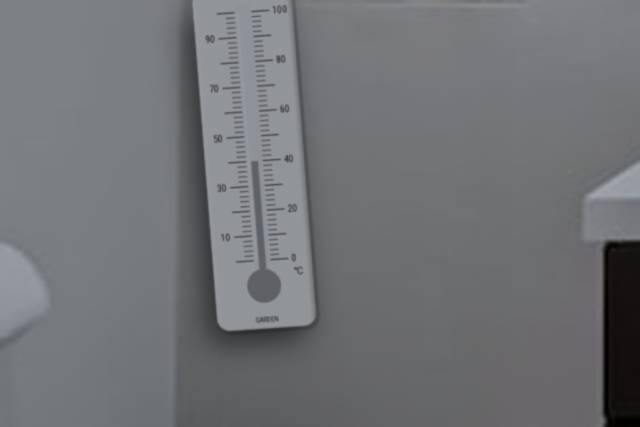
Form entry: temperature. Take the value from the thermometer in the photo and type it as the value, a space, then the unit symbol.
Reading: 40 °C
